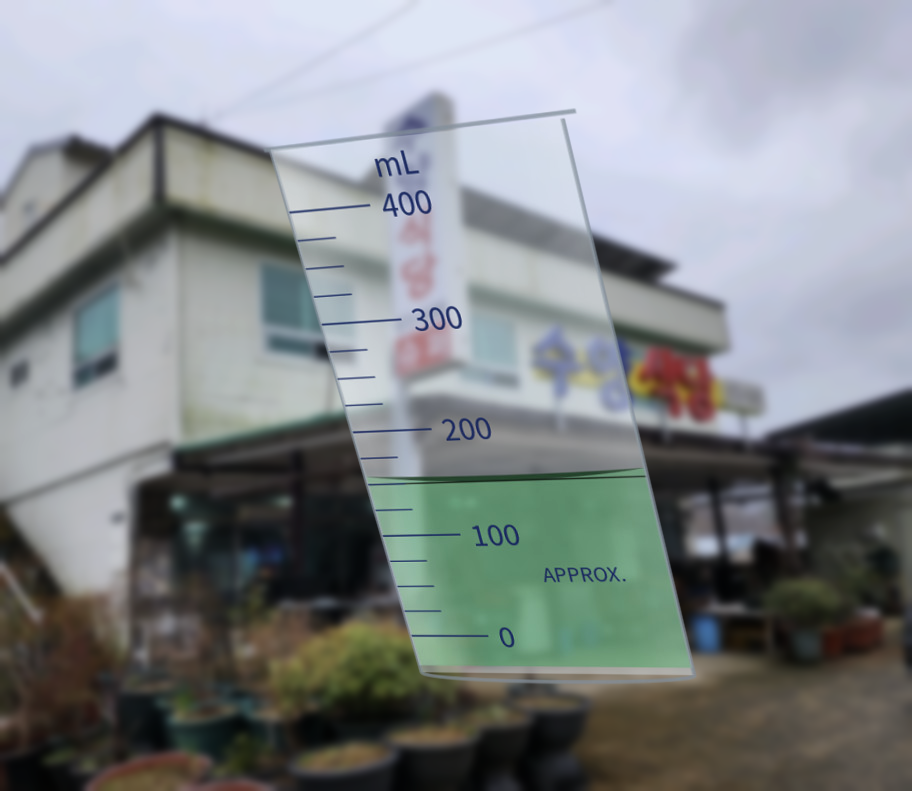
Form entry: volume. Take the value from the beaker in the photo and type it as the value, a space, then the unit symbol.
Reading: 150 mL
